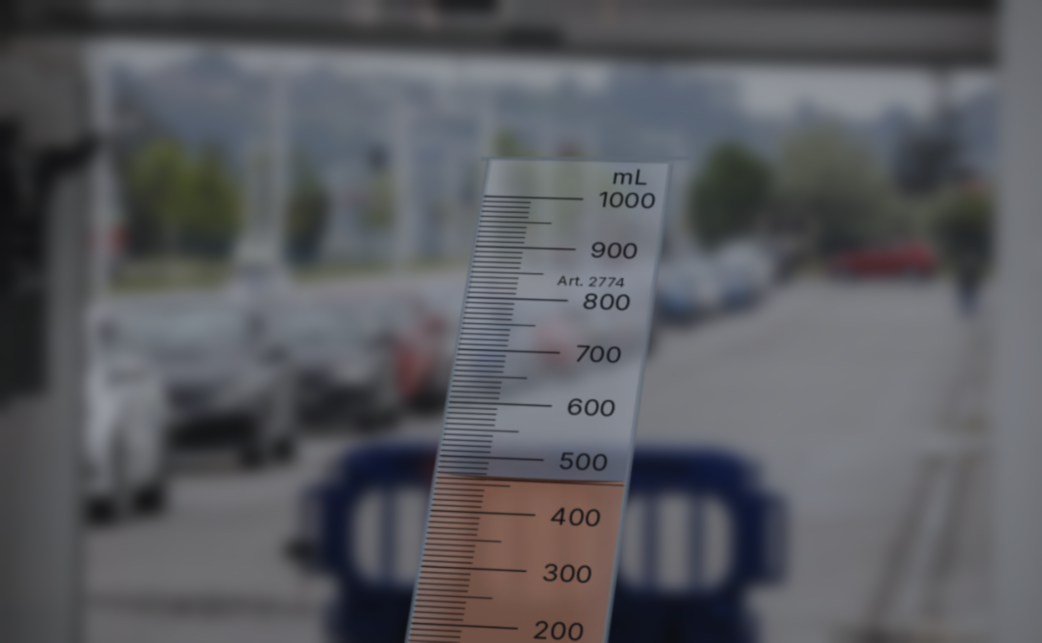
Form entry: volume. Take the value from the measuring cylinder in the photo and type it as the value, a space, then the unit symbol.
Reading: 460 mL
